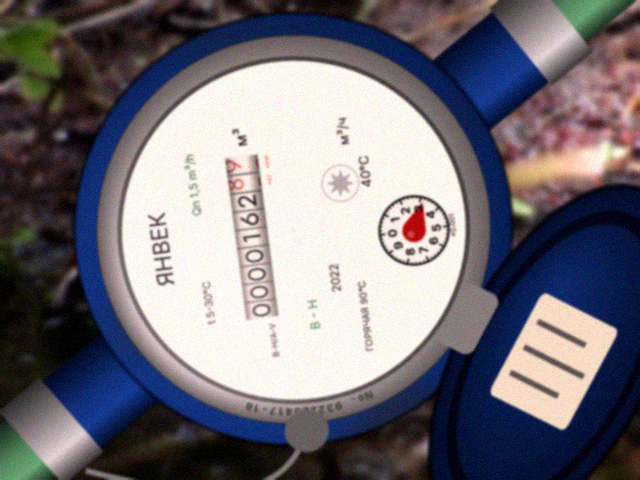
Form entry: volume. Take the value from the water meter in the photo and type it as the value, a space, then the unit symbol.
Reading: 162.893 m³
